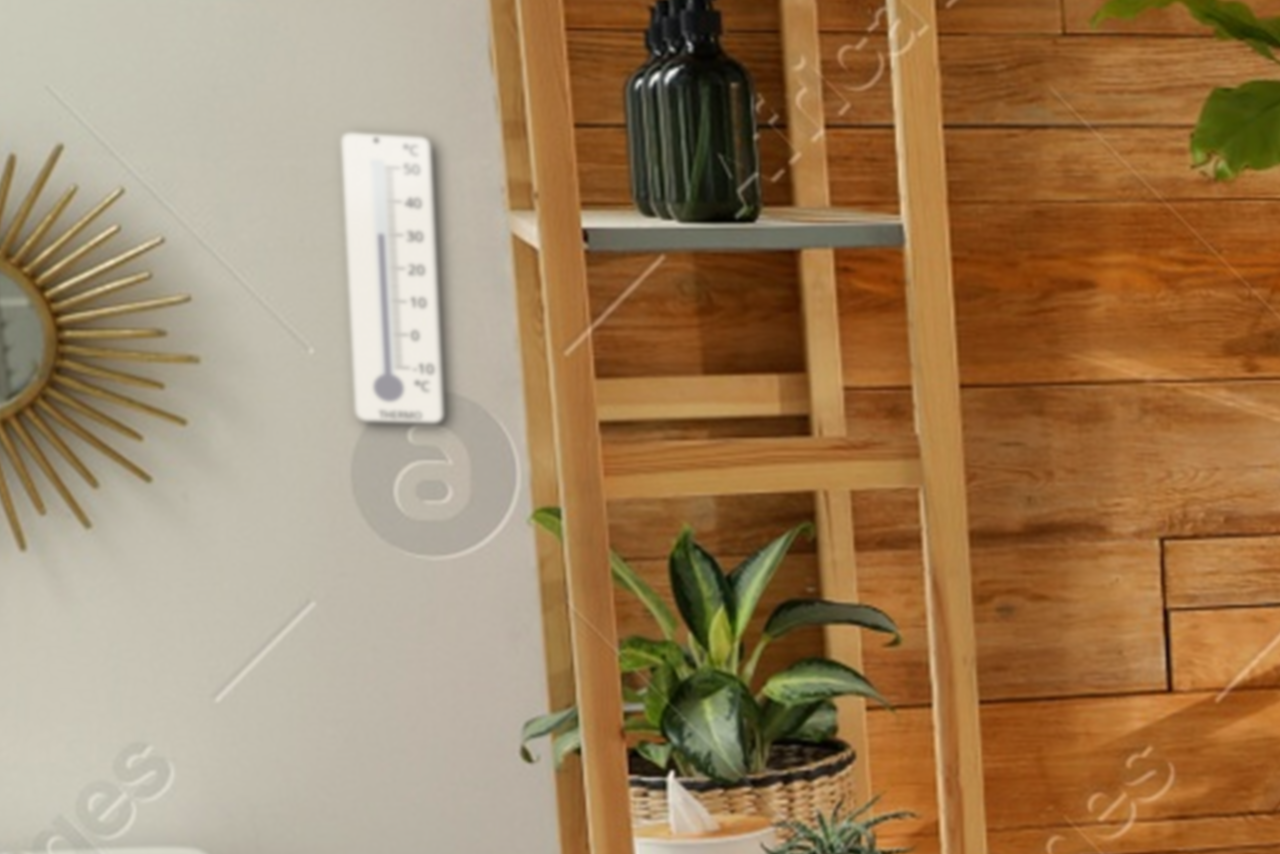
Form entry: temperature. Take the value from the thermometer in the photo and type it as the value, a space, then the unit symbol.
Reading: 30 °C
